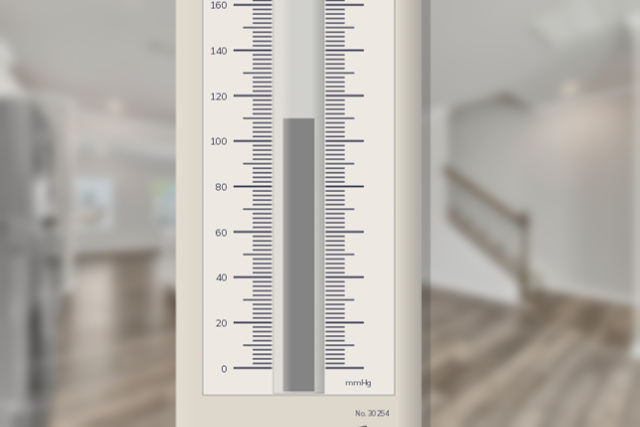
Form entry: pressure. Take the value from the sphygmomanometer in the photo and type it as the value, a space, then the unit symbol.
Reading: 110 mmHg
